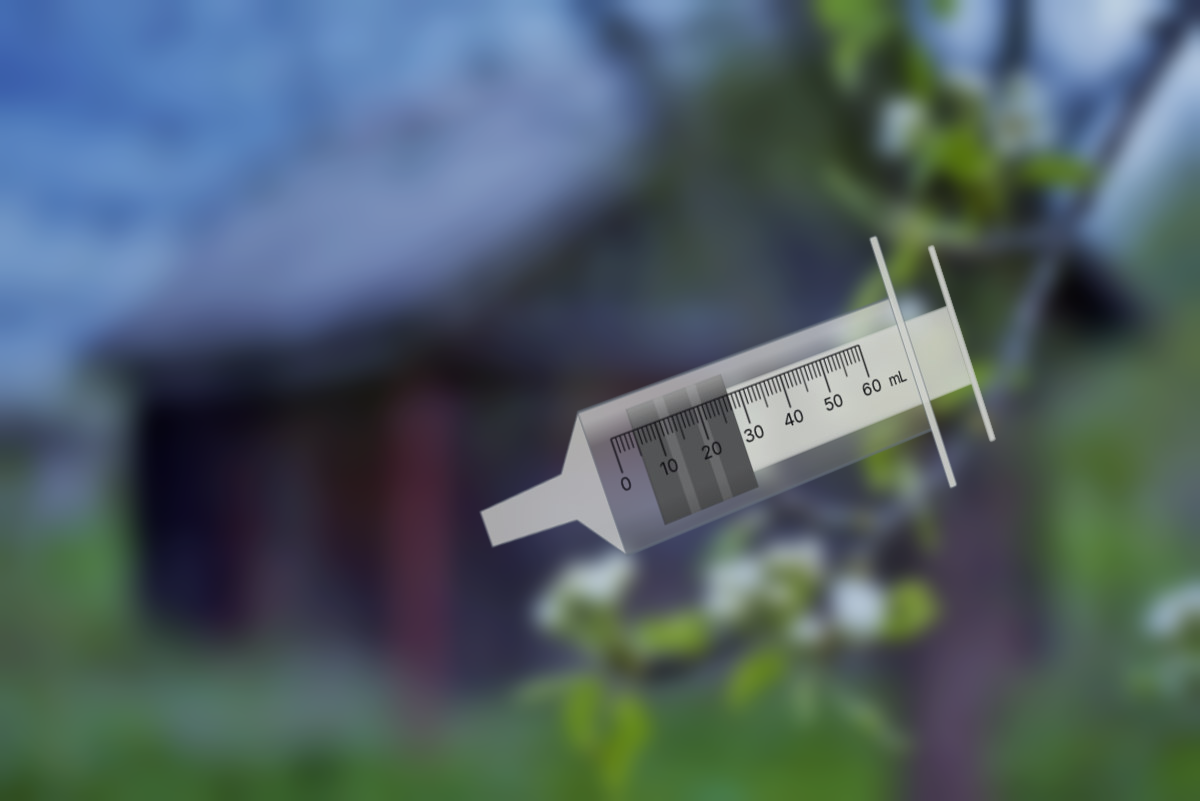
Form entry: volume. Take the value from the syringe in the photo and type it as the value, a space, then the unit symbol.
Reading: 5 mL
